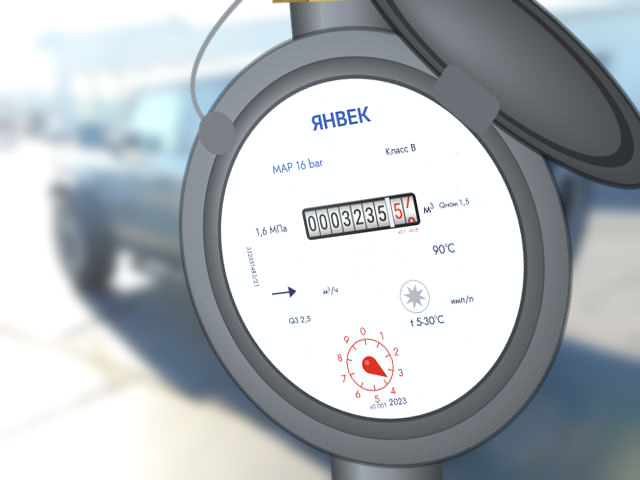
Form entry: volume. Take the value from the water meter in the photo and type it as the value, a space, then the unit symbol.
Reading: 3235.573 m³
